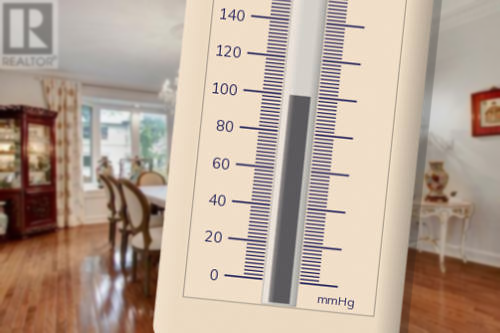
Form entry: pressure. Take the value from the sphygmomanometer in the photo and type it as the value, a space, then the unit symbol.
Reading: 100 mmHg
